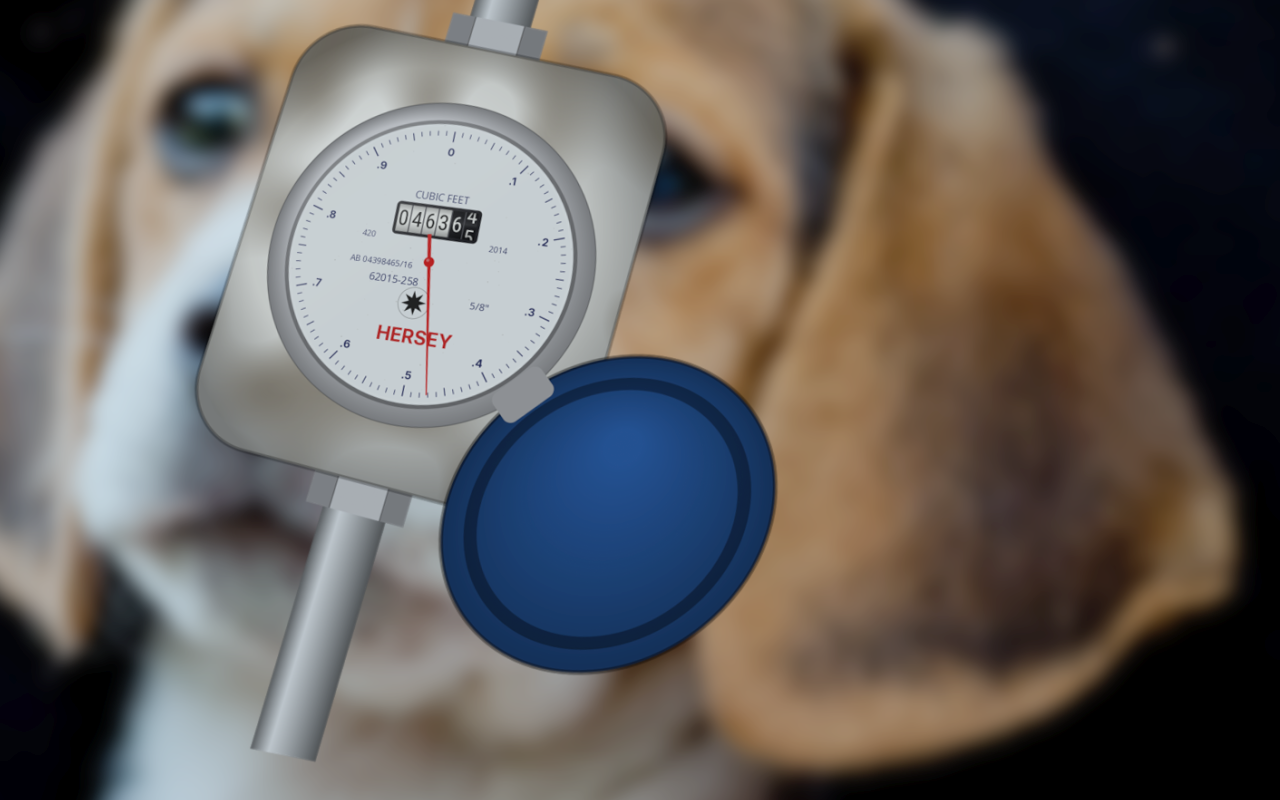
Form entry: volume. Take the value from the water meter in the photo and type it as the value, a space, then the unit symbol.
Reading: 46364.47 ft³
